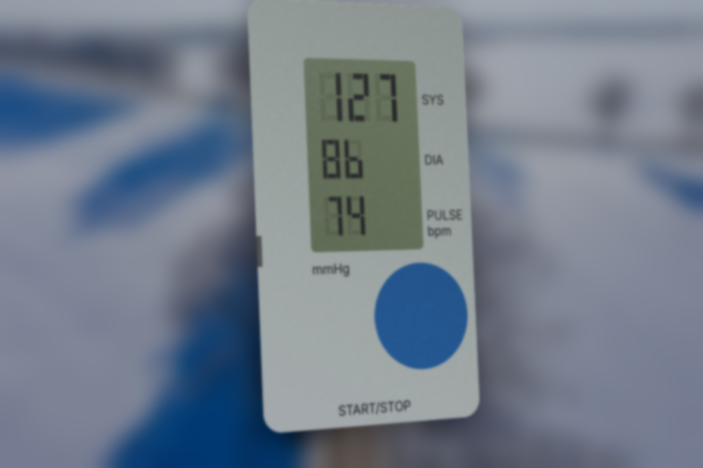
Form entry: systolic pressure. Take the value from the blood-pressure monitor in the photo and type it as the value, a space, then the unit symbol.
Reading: 127 mmHg
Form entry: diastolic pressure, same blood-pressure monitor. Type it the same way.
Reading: 86 mmHg
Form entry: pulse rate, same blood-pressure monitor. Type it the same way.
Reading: 74 bpm
